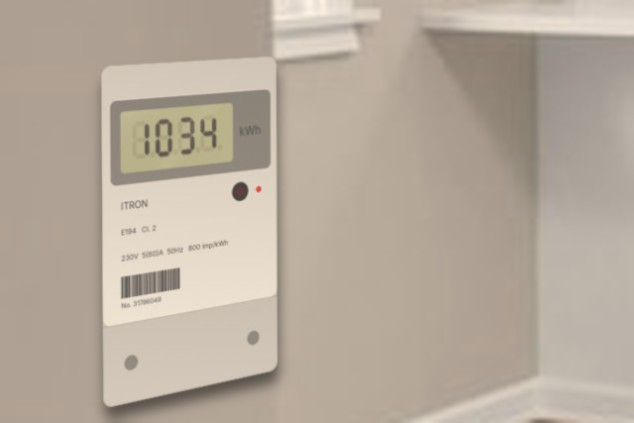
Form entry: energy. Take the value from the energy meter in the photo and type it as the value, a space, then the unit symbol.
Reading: 1034 kWh
